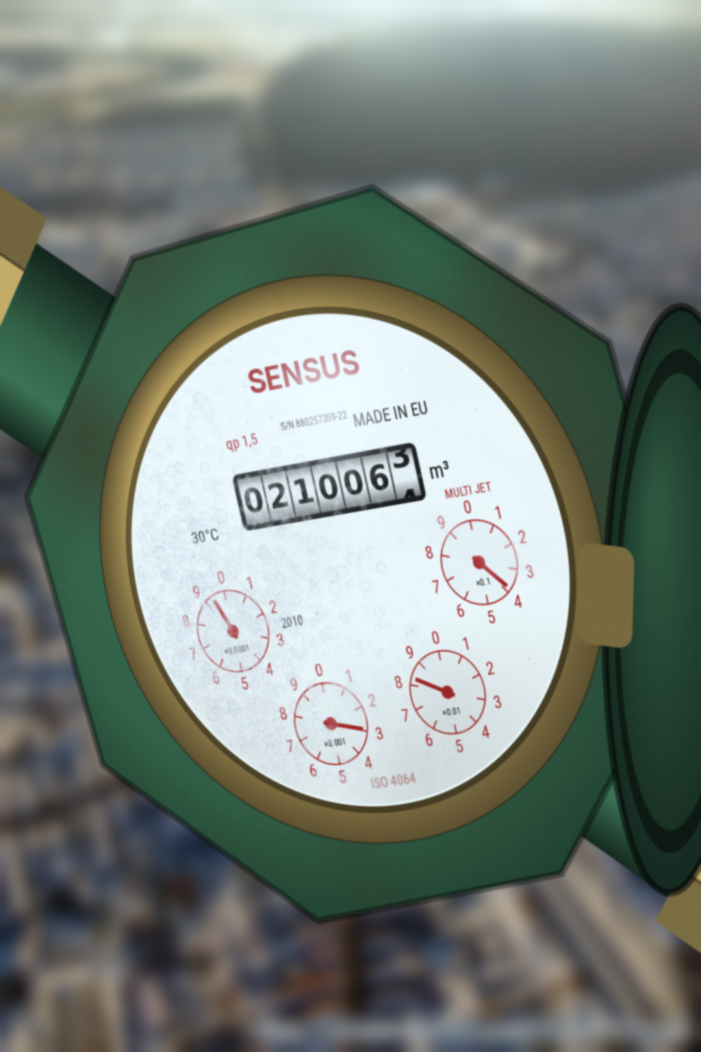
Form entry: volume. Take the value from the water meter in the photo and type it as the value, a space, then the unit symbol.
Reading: 210063.3829 m³
